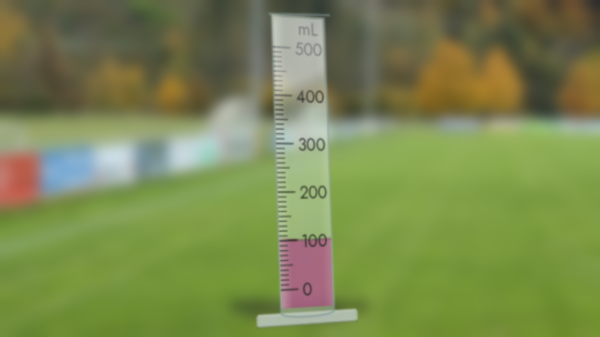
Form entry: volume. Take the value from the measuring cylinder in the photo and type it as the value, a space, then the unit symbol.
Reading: 100 mL
